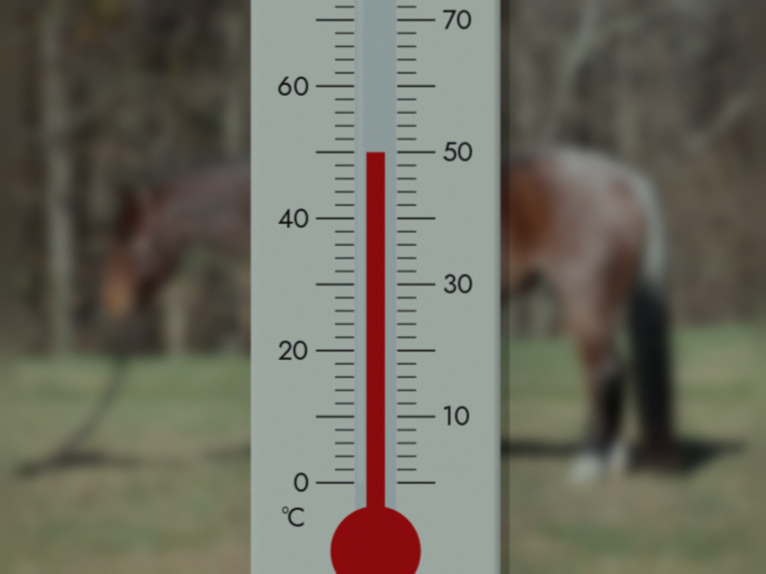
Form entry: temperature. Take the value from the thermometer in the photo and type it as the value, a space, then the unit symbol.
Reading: 50 °C
